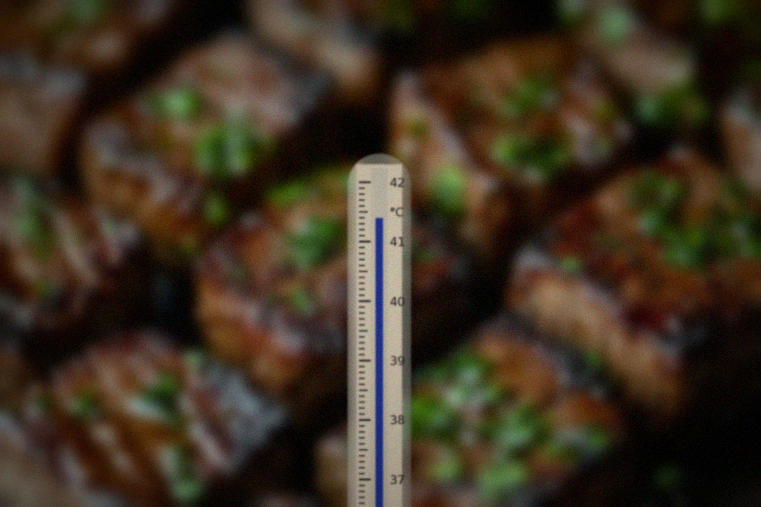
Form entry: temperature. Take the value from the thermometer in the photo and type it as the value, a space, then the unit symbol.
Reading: 41.4 °C
